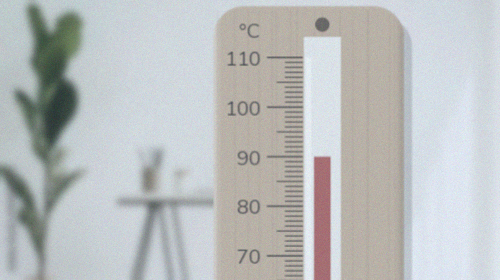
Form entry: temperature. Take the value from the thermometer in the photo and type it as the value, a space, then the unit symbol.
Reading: 90 °C
